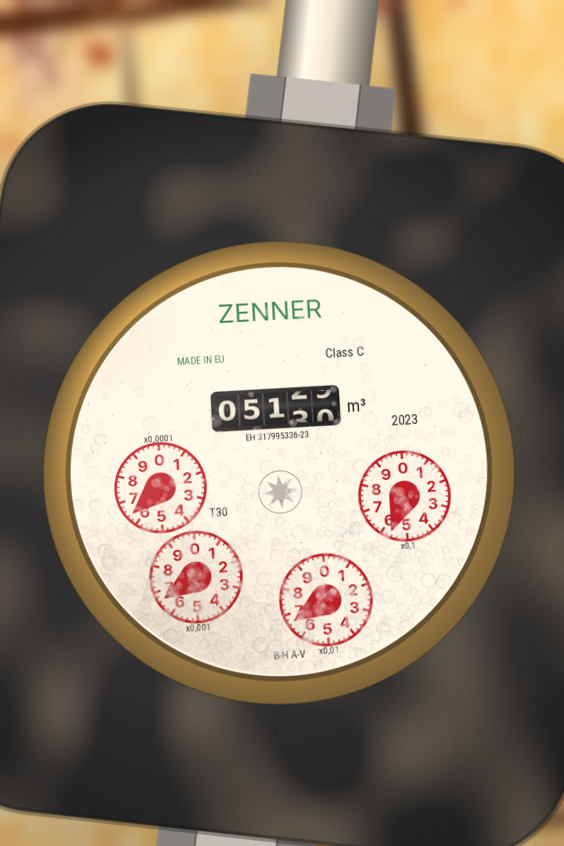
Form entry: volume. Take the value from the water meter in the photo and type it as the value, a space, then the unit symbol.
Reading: 5129.5666 m³
